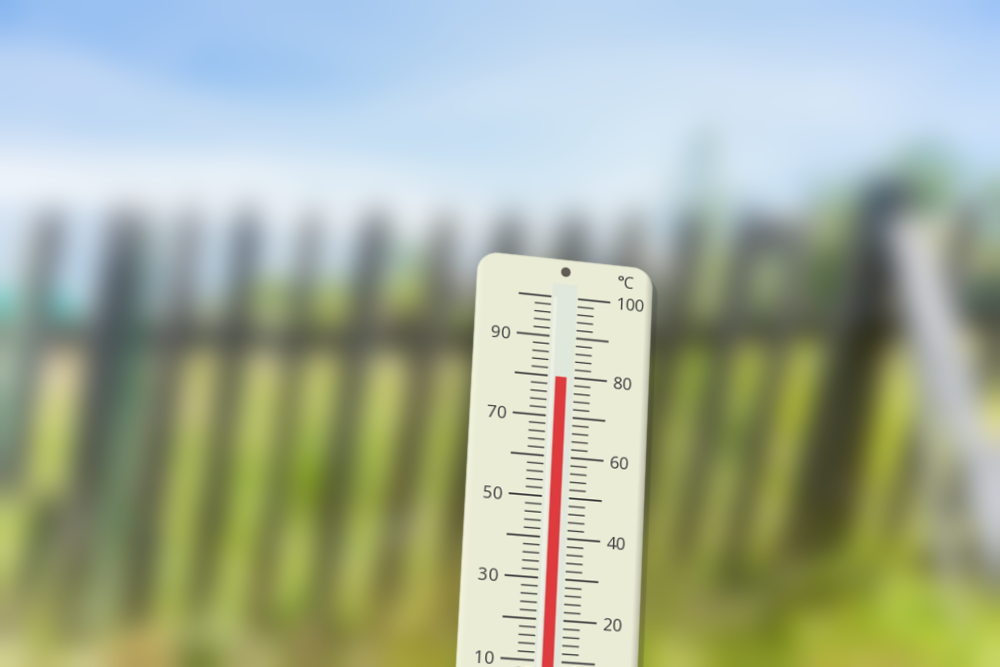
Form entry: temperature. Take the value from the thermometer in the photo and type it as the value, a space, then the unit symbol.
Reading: 80 °C
